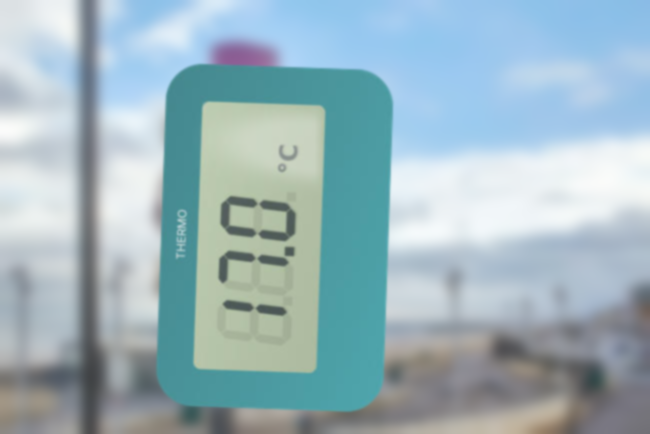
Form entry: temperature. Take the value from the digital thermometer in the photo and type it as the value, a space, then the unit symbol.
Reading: 17.0 °C
